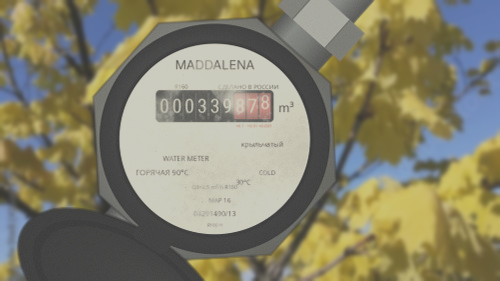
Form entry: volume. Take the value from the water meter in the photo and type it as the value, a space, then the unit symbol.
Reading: 339.878 m³
